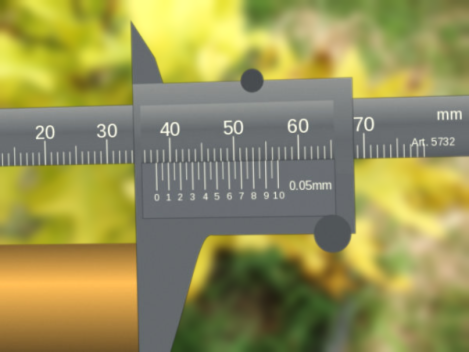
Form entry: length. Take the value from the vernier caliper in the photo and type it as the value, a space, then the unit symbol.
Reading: 37.8 mm
